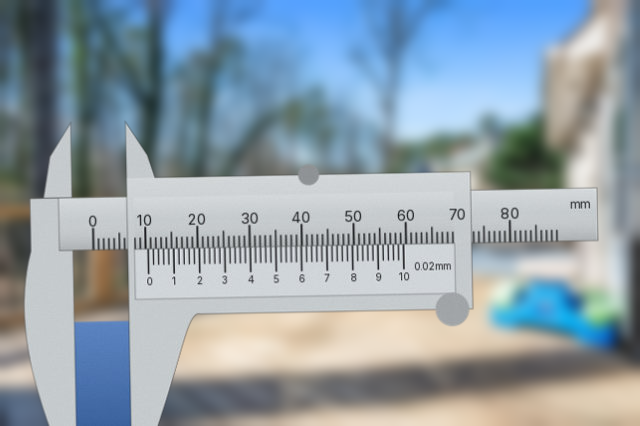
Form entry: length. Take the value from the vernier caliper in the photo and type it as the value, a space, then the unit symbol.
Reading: 10.5 mm
